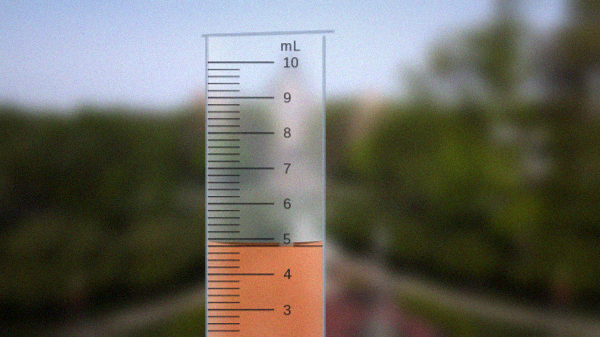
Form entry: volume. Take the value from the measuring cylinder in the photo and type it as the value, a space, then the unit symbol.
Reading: 4.8 mL
